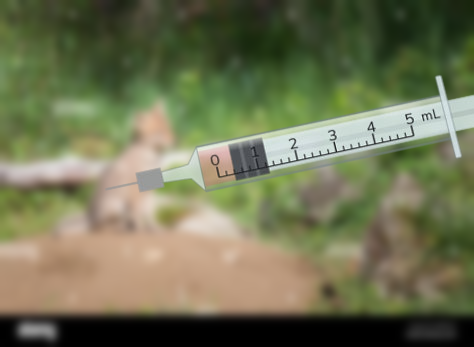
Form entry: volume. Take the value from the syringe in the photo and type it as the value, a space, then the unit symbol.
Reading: 0.4 mL
